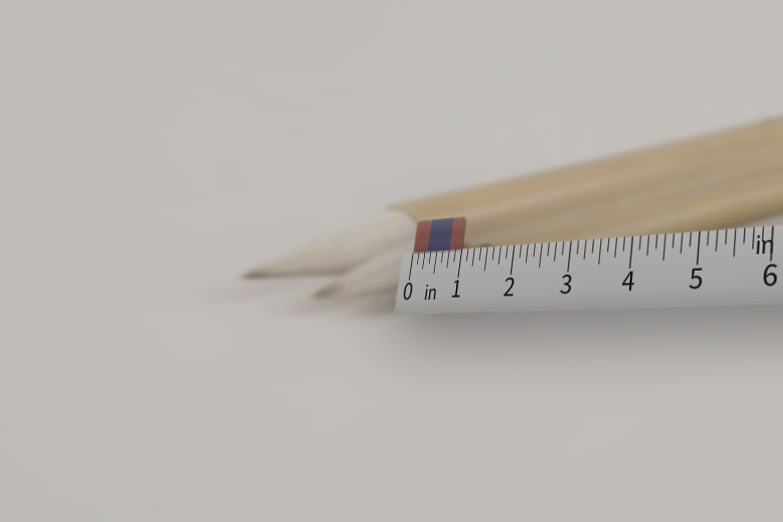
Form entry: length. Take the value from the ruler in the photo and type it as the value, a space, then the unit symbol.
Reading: 1 in
